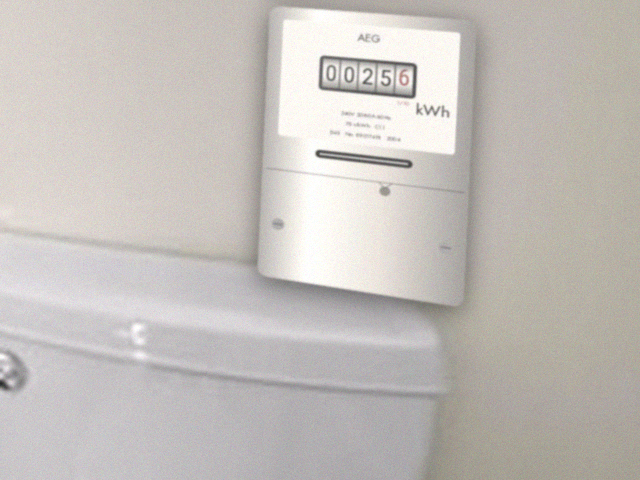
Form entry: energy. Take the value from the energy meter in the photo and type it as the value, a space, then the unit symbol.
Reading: 25.6 kWh
